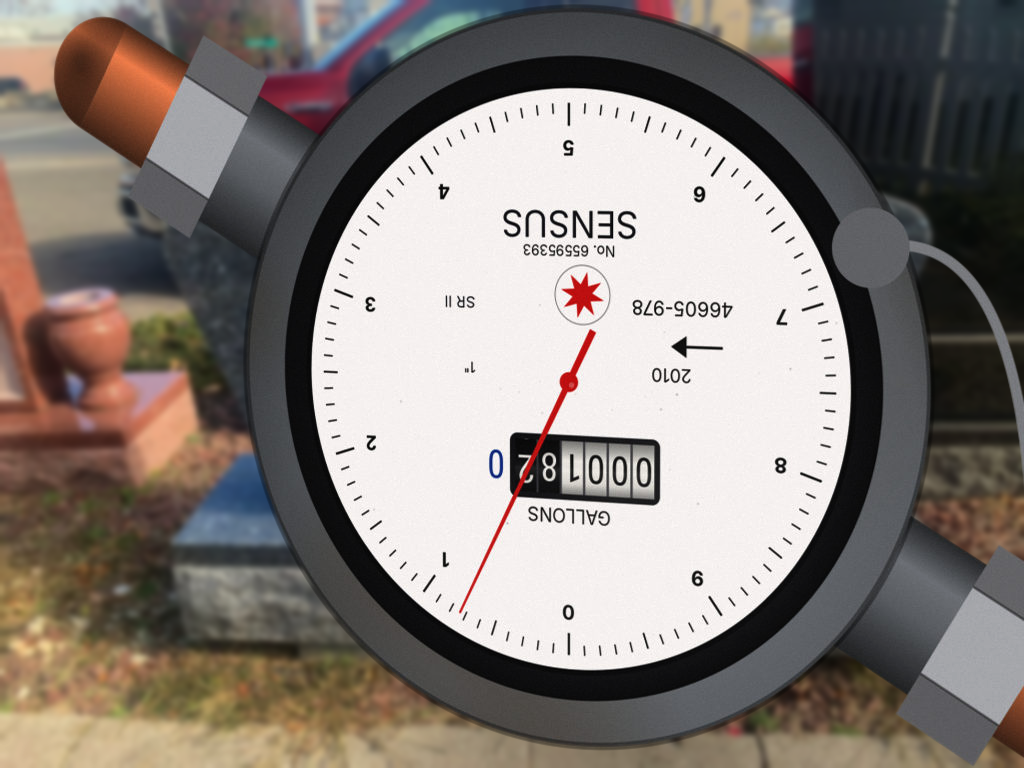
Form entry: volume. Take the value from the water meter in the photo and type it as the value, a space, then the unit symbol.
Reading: 1820.7 gal
